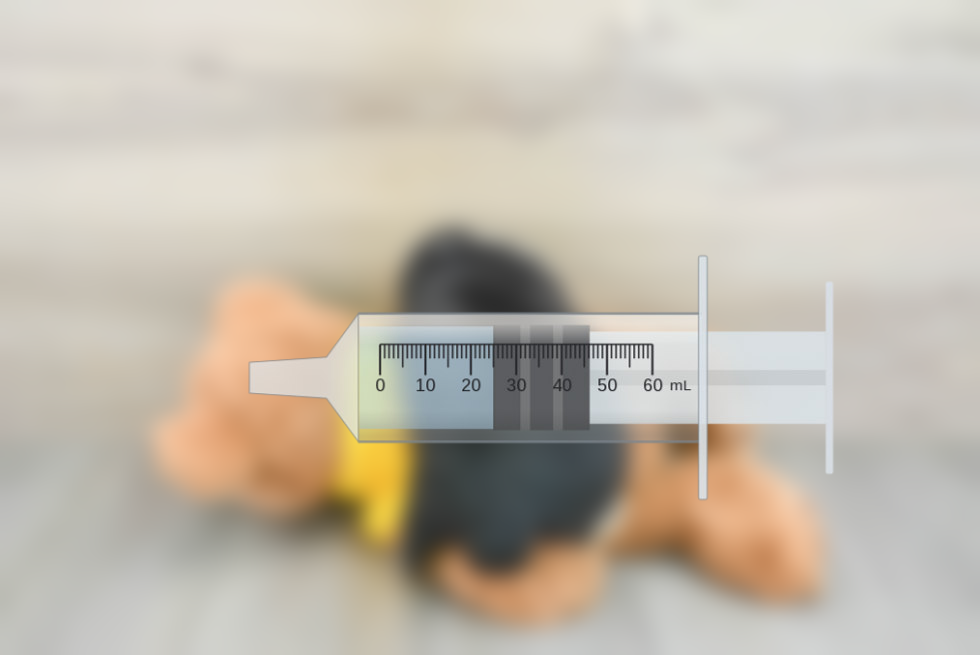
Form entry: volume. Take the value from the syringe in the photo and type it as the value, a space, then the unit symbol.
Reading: 25 mL
